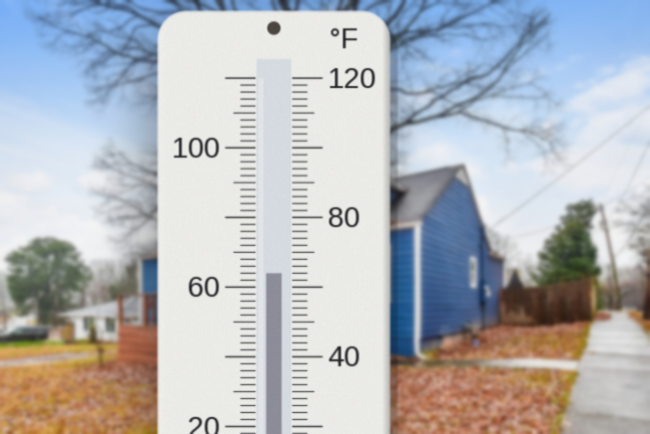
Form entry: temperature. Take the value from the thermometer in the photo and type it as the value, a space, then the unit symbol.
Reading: 64 °F
